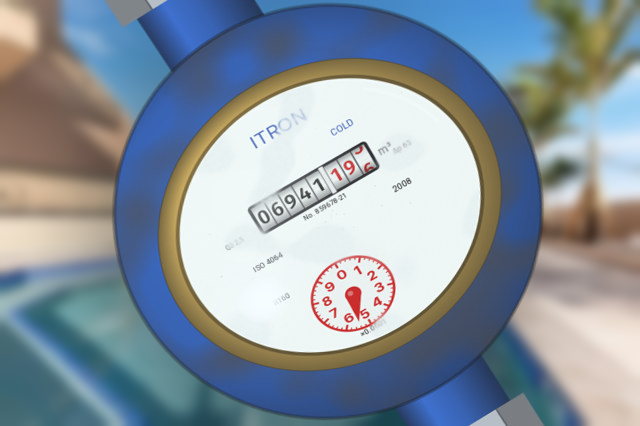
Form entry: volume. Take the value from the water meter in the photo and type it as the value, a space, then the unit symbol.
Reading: 6941.1955 m³
